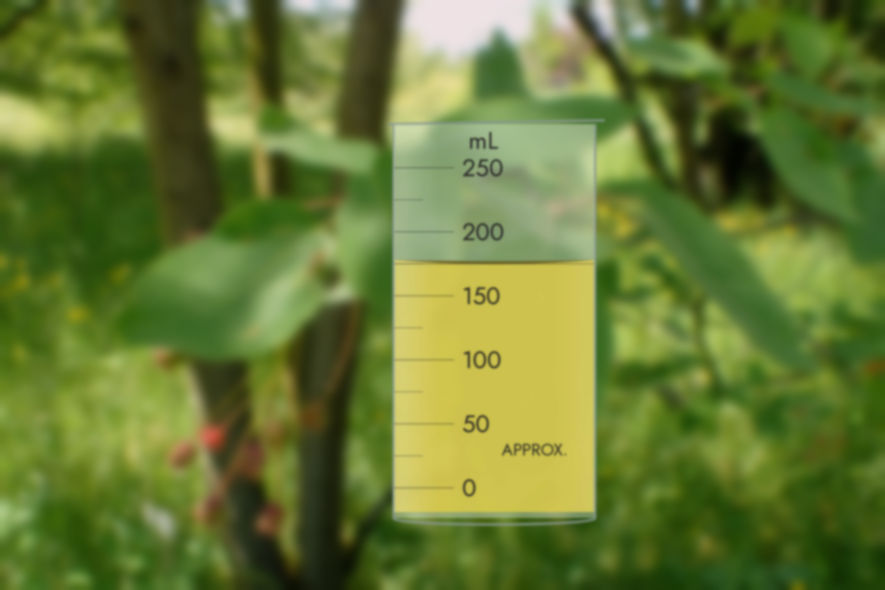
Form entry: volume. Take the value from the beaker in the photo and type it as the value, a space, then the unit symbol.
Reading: 175 mL
